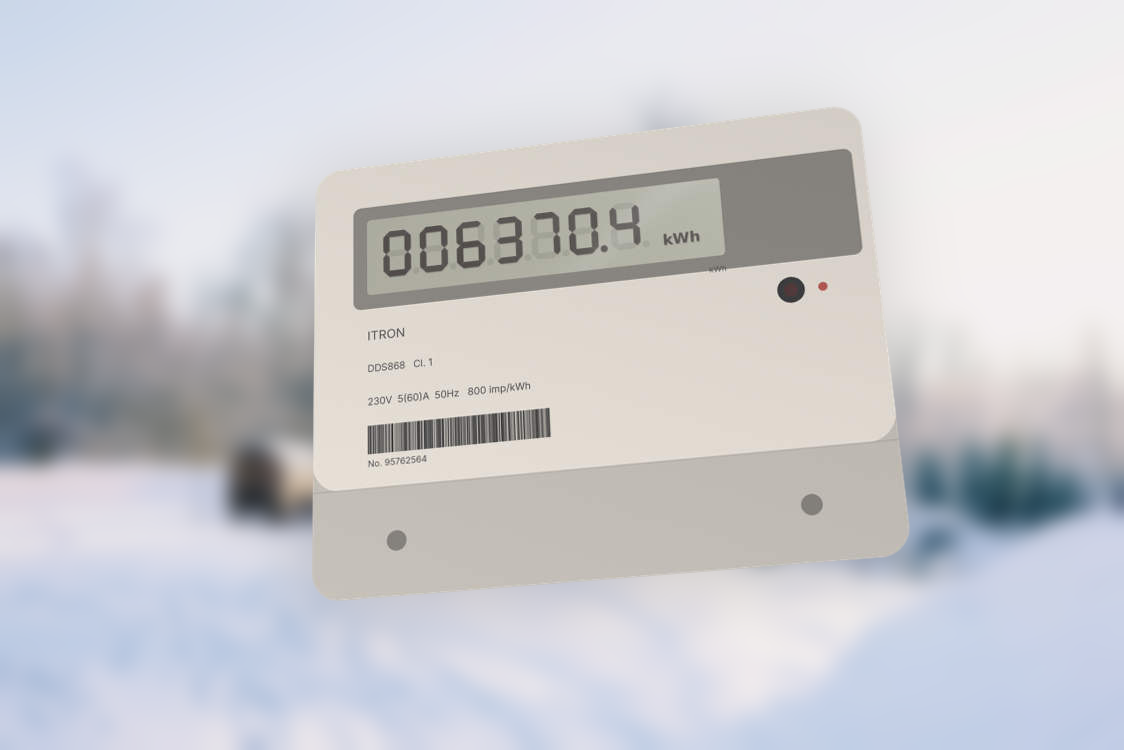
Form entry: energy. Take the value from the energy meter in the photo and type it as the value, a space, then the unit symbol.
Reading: 6370.4 kWh
